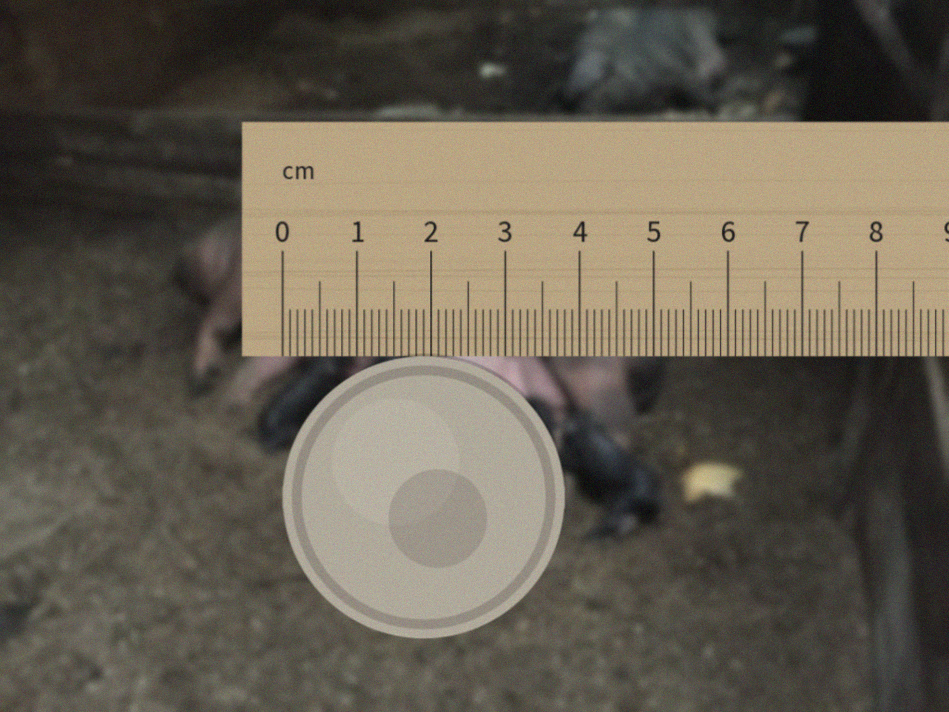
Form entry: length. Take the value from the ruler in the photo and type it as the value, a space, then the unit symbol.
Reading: 3.8 cm
